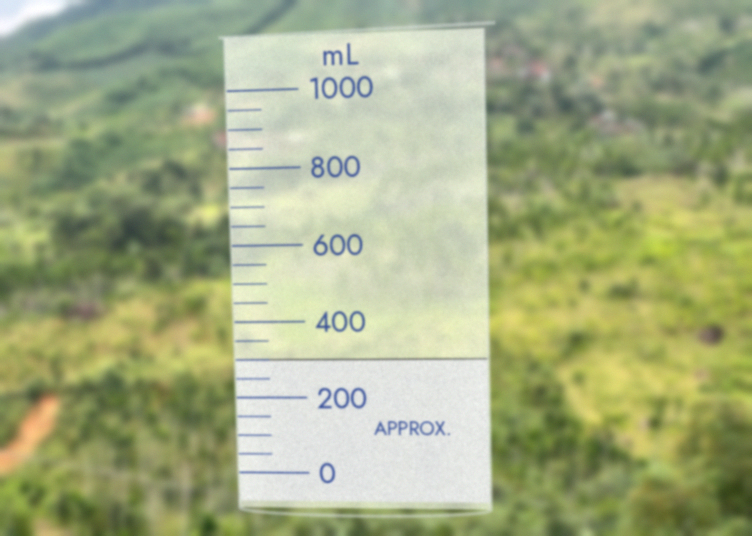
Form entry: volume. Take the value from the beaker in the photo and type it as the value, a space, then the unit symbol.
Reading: 300 mL
